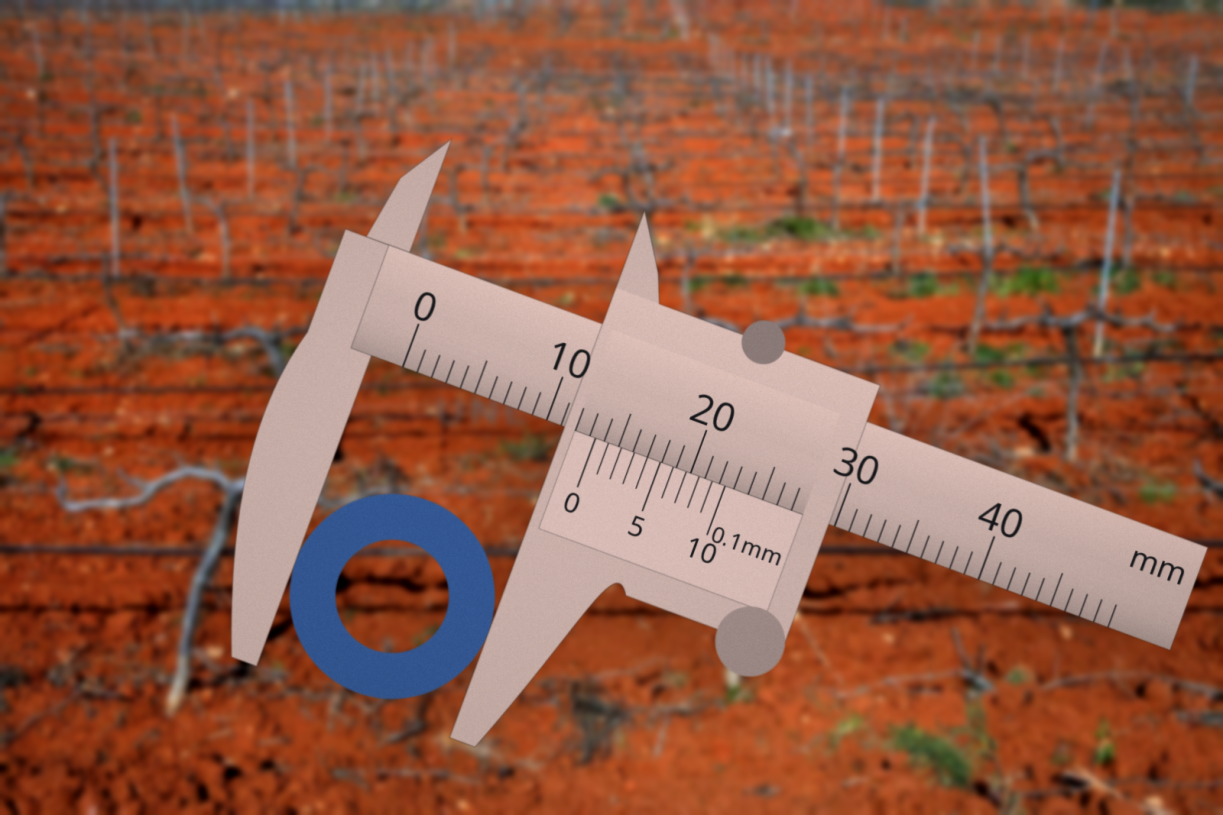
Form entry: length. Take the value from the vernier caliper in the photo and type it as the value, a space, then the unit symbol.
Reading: 13.4 mm
